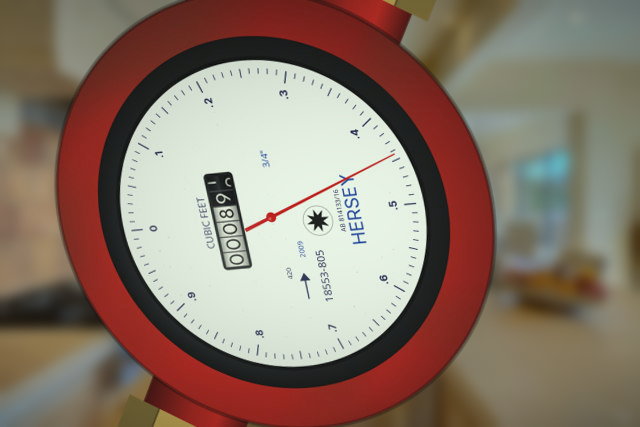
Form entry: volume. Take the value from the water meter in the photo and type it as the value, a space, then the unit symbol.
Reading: 891.44 ft³
